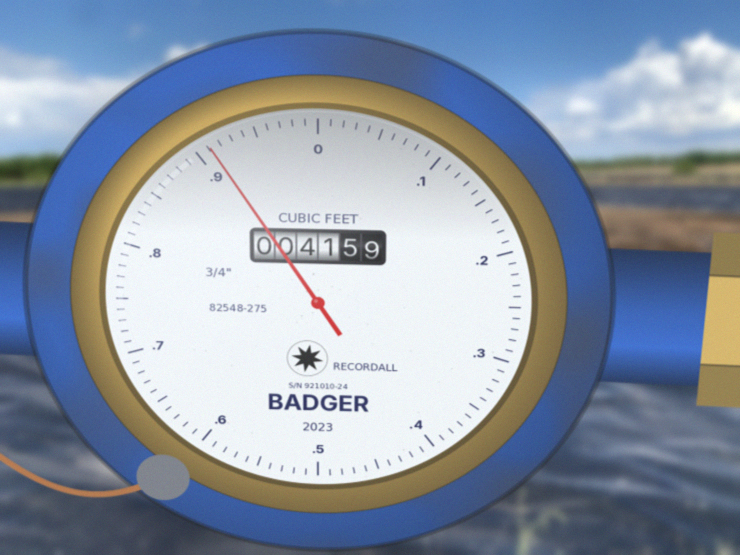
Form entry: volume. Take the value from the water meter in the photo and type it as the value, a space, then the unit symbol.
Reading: 4158.91 ft³
